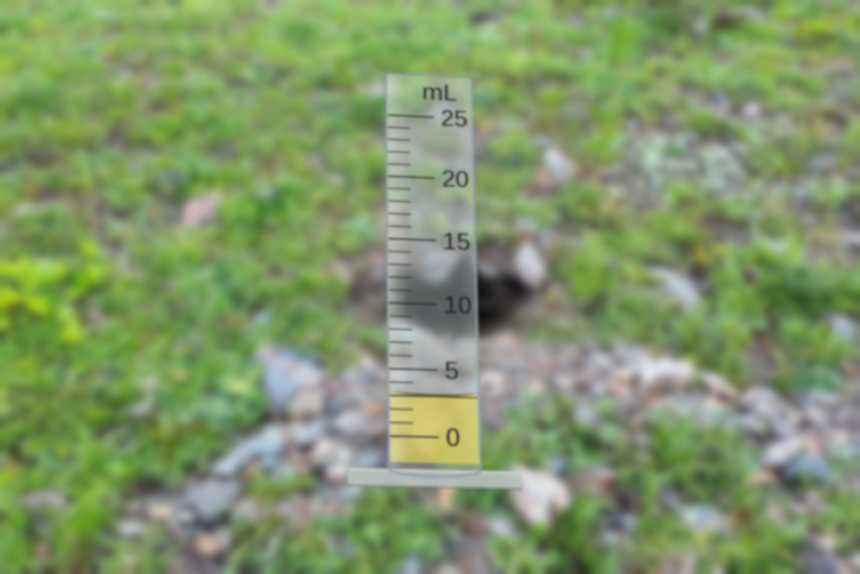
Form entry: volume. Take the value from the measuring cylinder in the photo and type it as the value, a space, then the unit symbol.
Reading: 3 mL
